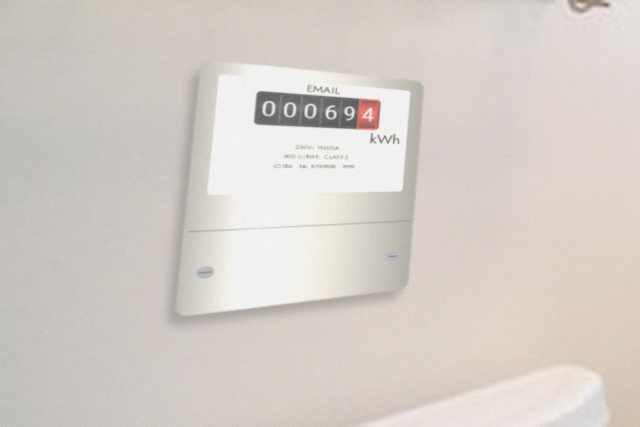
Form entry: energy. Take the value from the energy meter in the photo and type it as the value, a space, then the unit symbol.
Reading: 69.4 kWh
